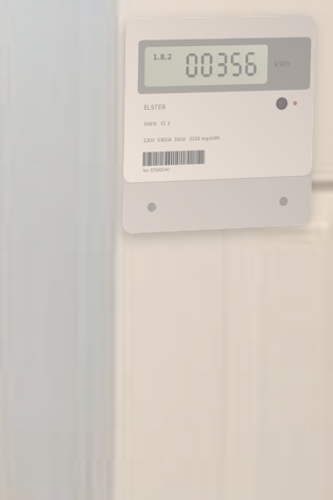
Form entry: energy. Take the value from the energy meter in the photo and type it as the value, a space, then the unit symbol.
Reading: 356 kWh
